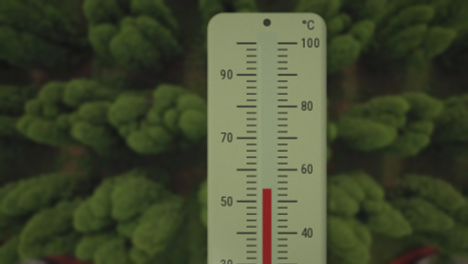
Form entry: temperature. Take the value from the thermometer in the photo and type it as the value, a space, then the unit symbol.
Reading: 54 °C
